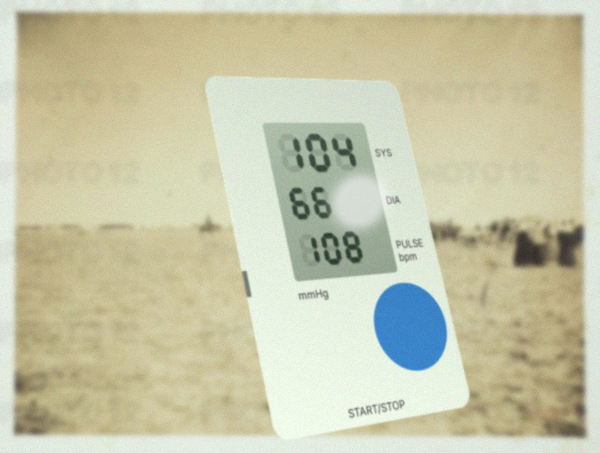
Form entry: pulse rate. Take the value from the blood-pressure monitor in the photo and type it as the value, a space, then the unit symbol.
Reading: 108 bpm
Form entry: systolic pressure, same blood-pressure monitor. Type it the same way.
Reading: 104 mmHg
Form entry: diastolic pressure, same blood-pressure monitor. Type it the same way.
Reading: 66 mmHg
